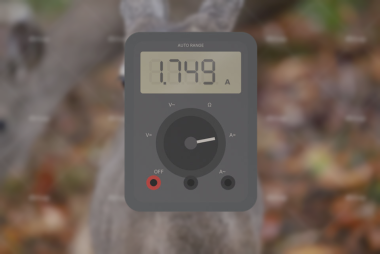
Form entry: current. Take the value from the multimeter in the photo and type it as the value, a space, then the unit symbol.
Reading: 1.749 A
